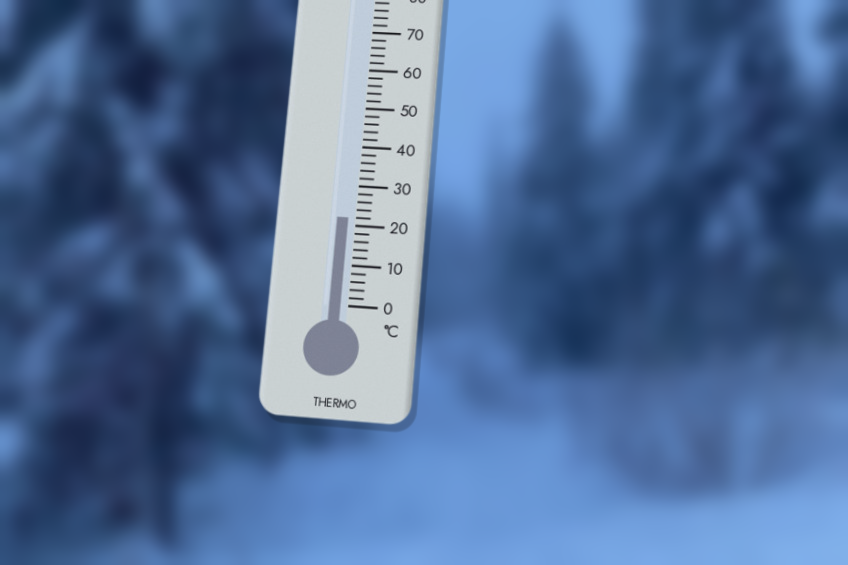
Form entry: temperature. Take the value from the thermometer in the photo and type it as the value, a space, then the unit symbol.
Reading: 22 °C
